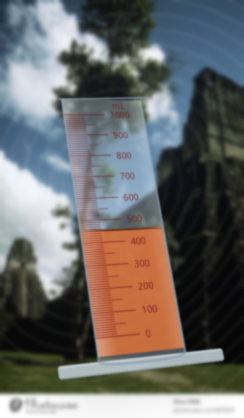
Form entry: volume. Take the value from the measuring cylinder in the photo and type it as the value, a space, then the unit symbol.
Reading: 450 mL
